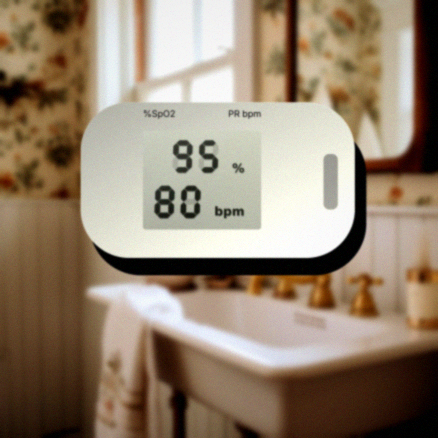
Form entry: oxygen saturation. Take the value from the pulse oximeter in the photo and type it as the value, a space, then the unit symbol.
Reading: 95 %
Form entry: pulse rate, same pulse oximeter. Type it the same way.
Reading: 80 bpm
